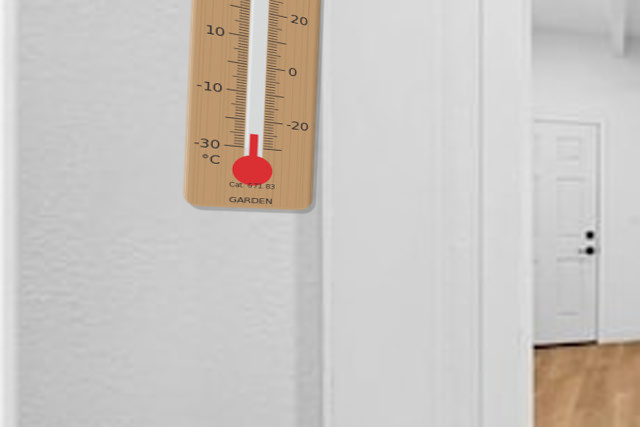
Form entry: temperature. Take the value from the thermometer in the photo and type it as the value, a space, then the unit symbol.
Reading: -25 °C
